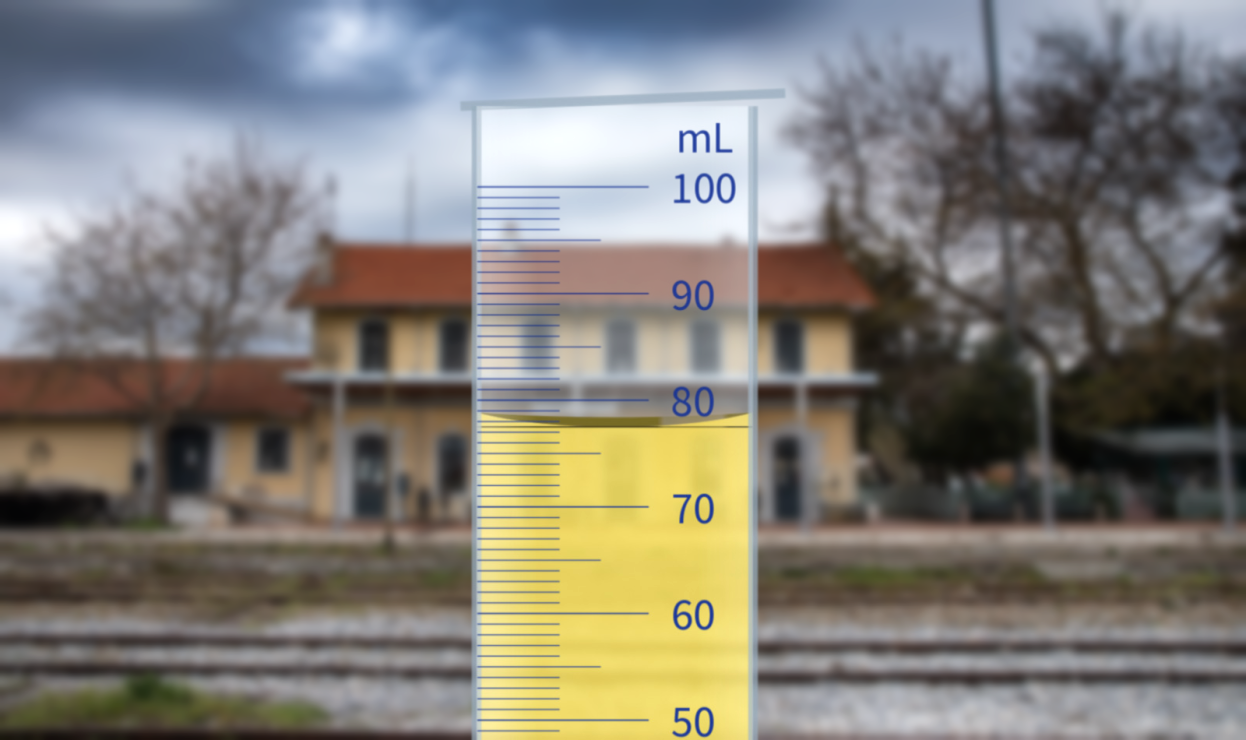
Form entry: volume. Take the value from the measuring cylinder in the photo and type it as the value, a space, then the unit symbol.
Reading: 77.5 mL
